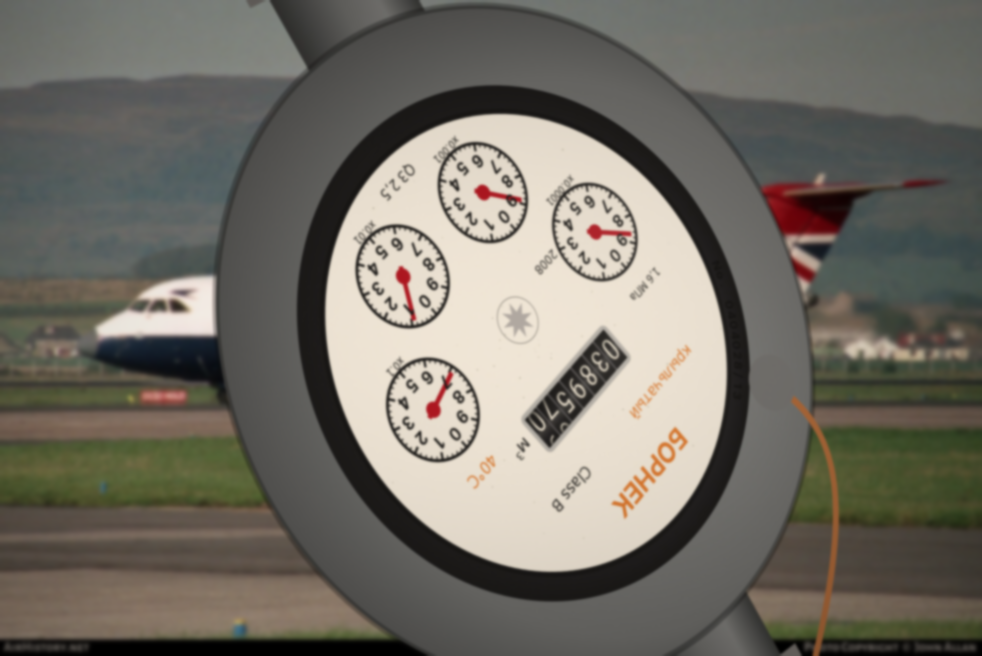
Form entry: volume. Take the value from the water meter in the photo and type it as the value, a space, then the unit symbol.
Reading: 389569.7088 m³
